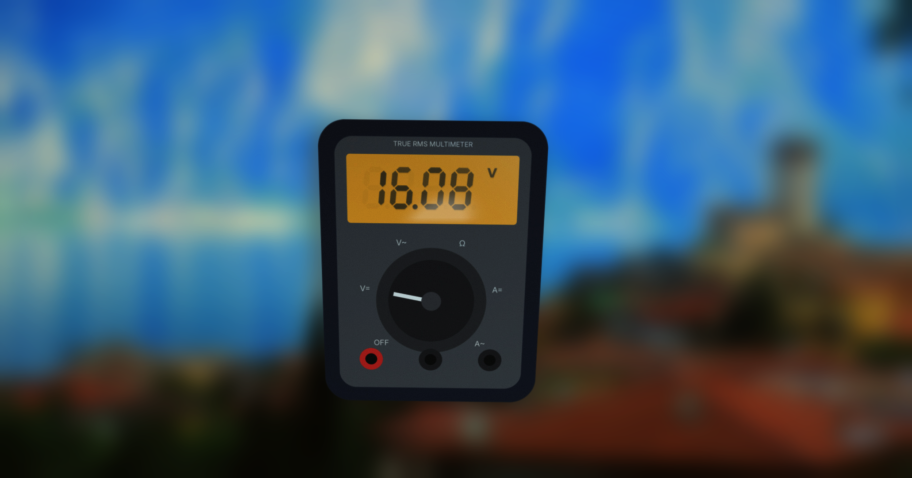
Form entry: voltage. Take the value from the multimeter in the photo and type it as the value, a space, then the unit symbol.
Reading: 16.08 V
